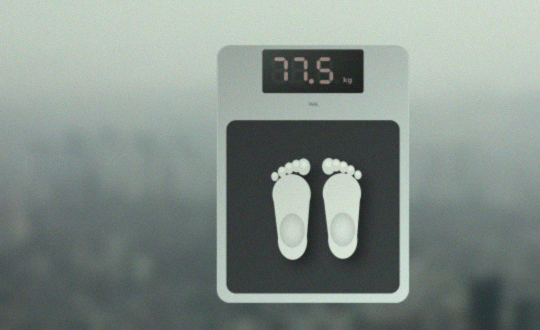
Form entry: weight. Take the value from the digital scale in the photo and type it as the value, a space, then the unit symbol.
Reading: 77.5 kg
